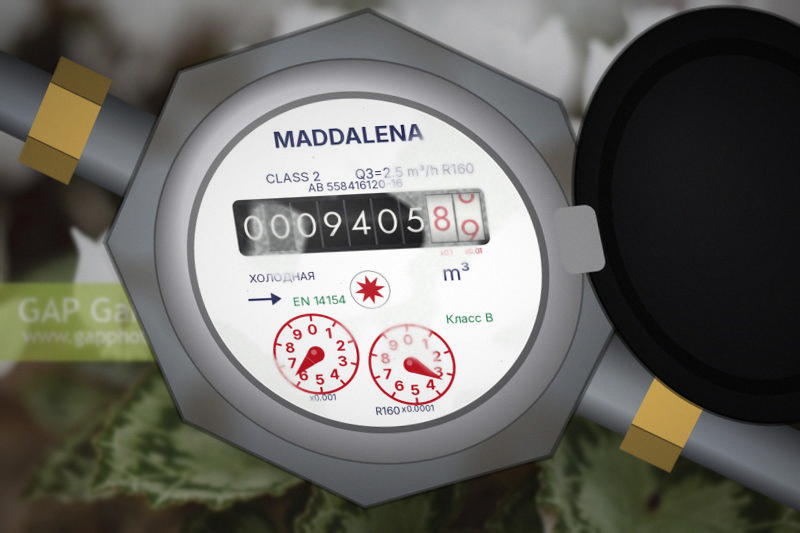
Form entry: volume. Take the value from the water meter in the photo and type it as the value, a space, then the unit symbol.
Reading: 9405.8863 m³
